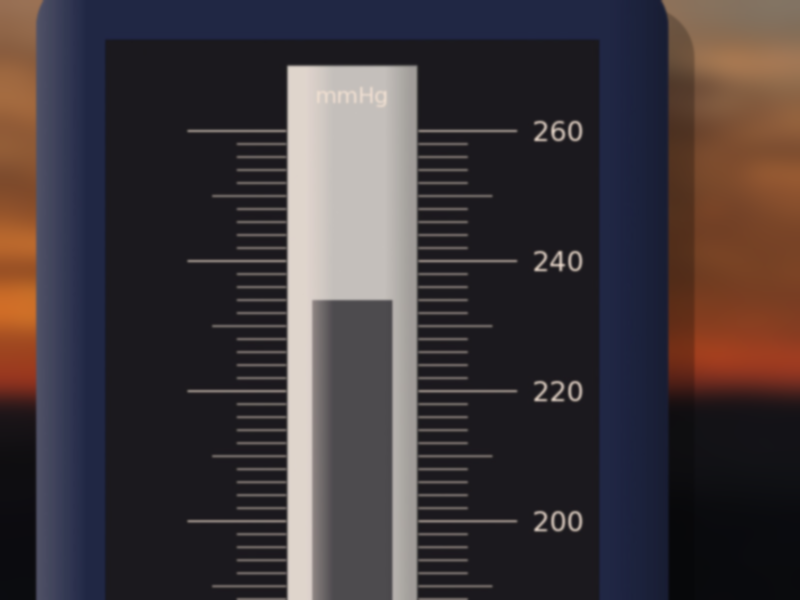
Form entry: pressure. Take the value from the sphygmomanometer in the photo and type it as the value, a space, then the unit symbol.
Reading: 234 mmHg
